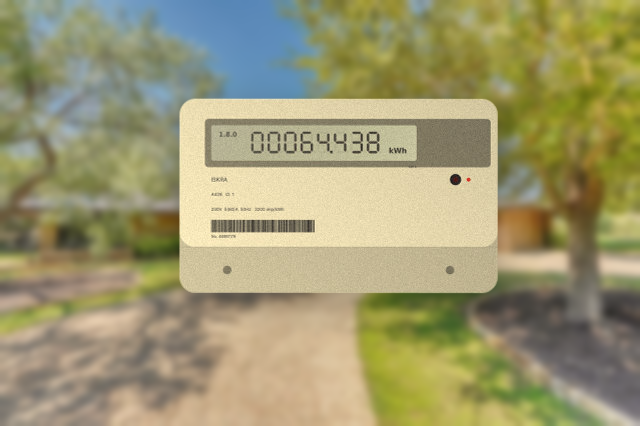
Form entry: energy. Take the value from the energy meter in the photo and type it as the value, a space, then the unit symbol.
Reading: 64.438 kWh
